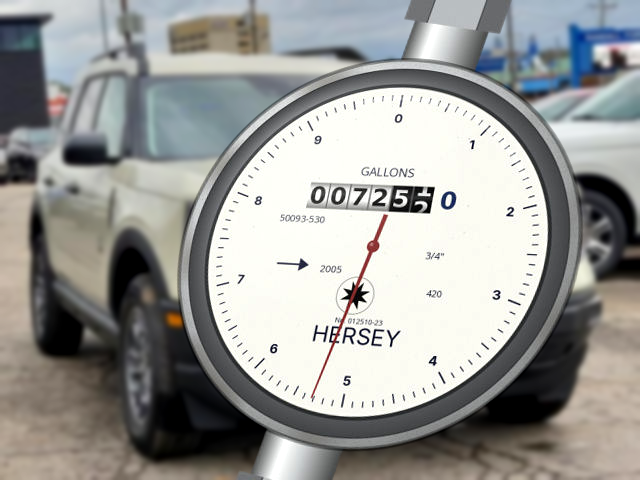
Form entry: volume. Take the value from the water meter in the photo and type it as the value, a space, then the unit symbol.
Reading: 72515.3 gal
